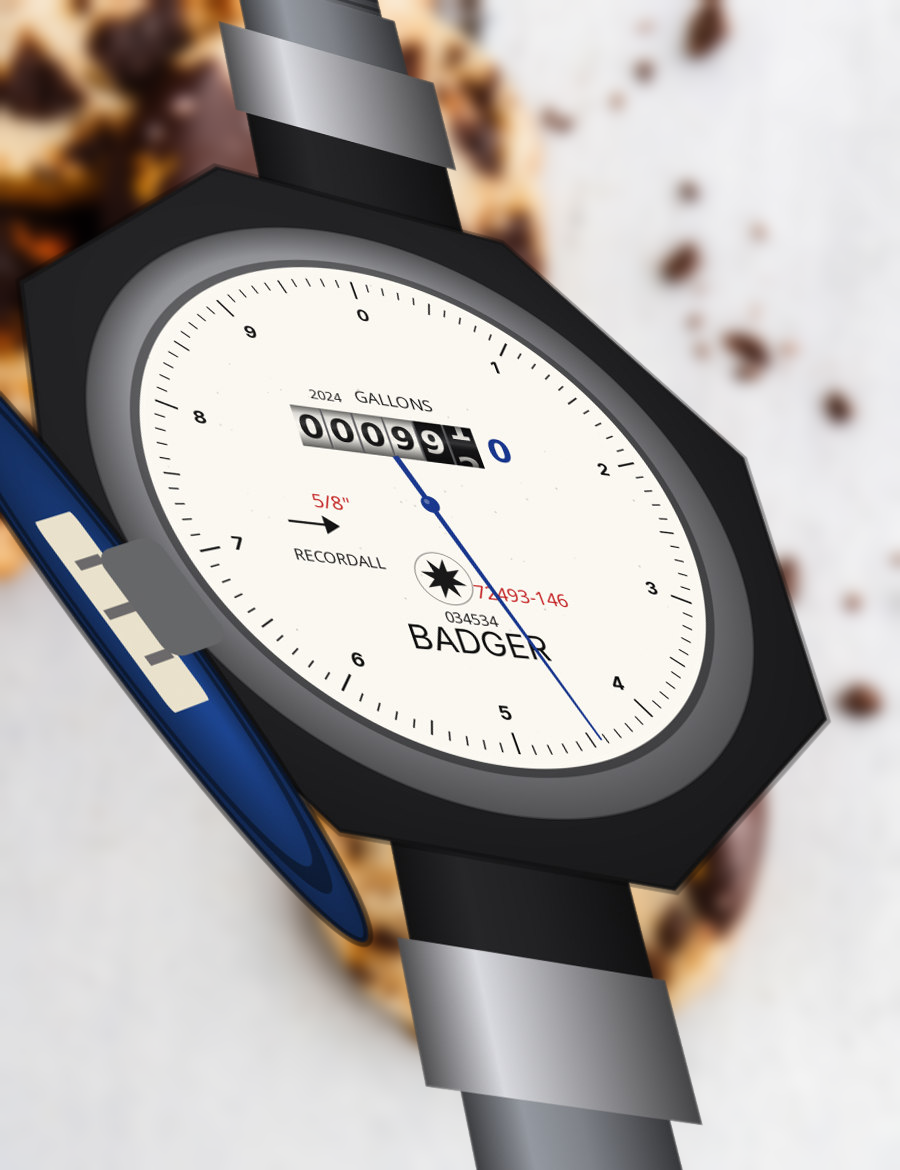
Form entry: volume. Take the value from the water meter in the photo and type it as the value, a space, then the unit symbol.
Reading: 9914.4 gal
